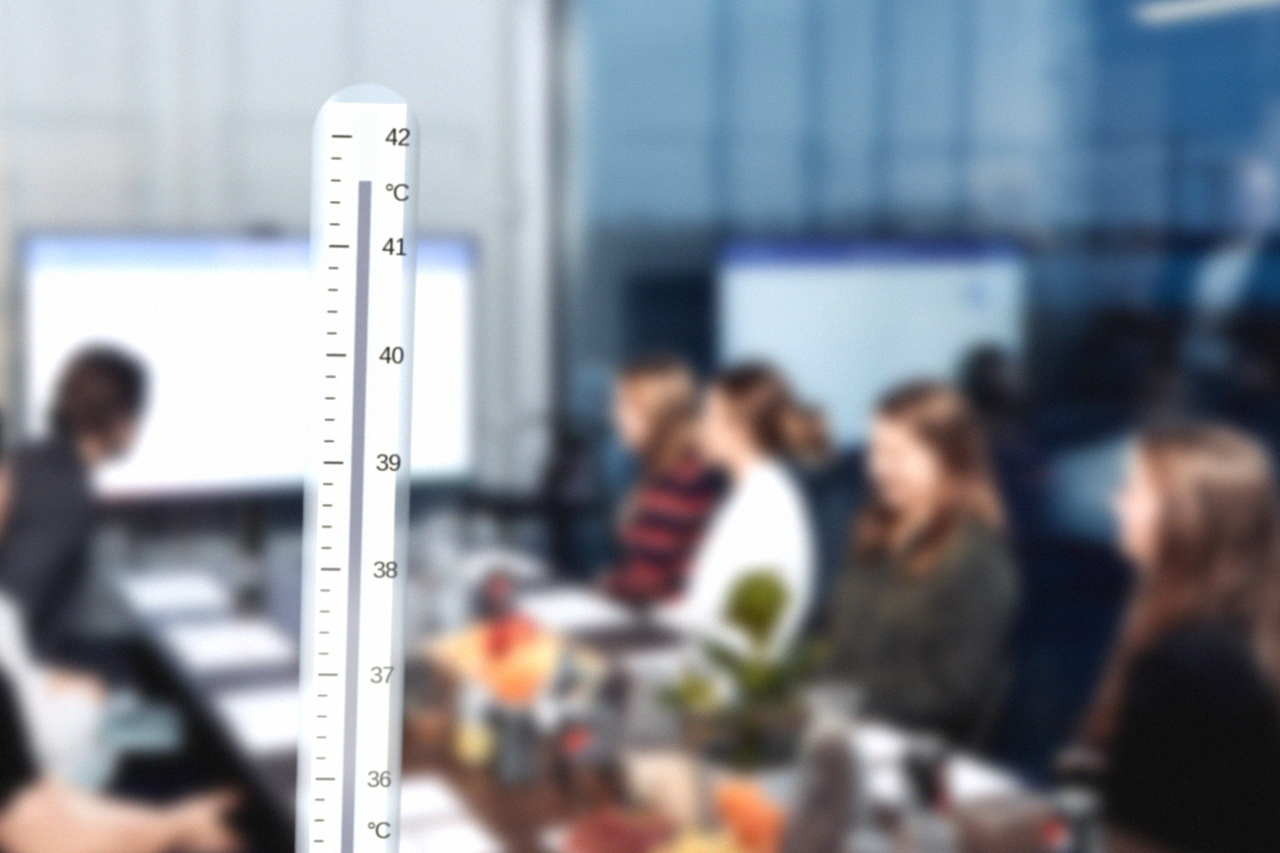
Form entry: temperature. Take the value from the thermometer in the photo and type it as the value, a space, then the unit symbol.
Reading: 41.6 °C
